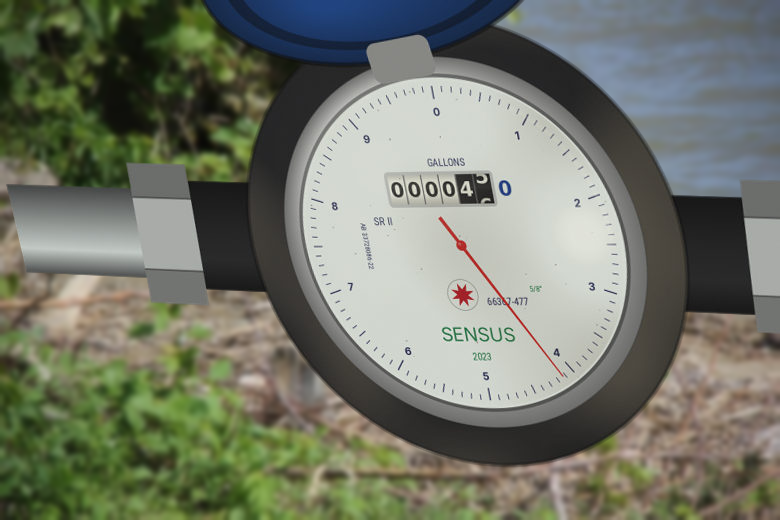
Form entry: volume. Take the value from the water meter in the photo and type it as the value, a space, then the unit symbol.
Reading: 454.1 gal
